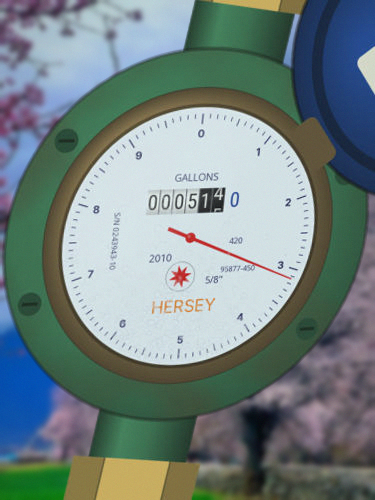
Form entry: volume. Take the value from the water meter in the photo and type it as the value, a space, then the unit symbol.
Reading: 5143.1 gal
